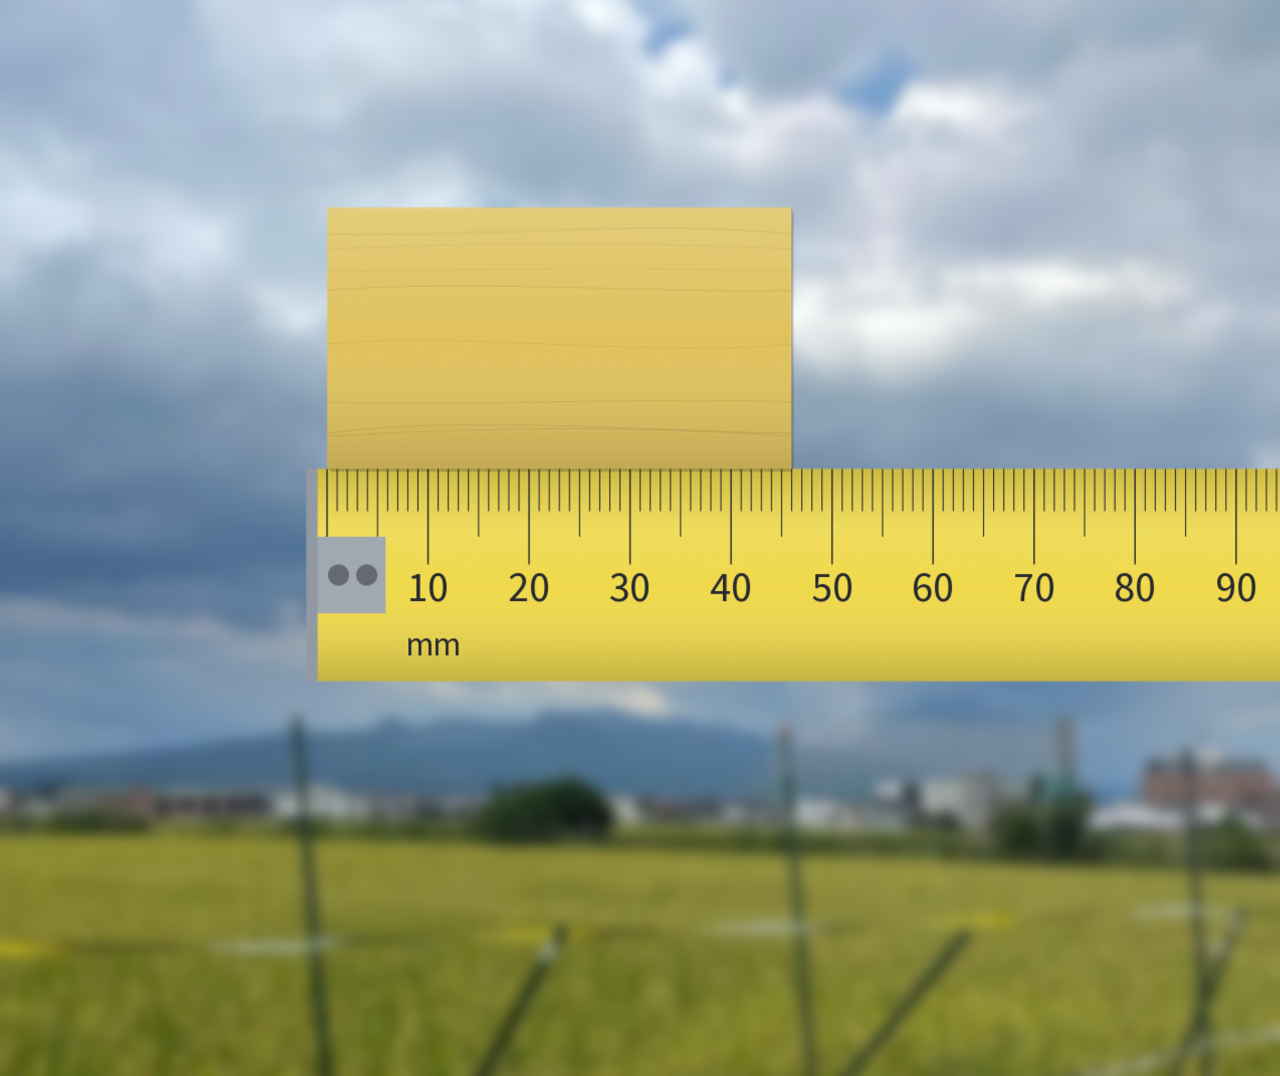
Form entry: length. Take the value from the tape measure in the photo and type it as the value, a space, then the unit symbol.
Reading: 46 mm
